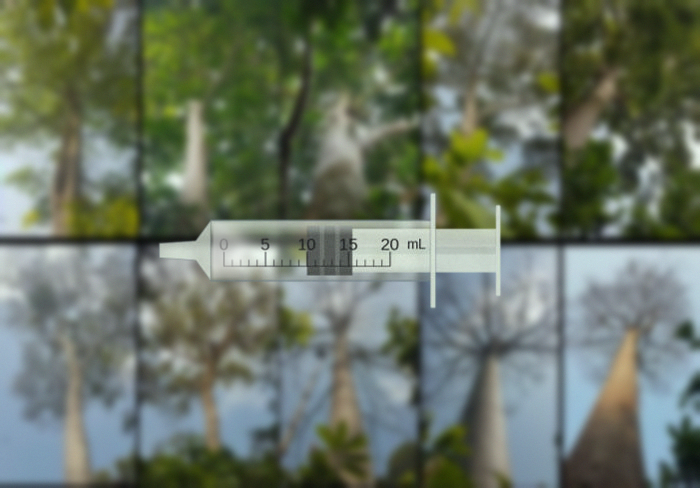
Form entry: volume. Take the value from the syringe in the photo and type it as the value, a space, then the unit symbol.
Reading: 10 mL
